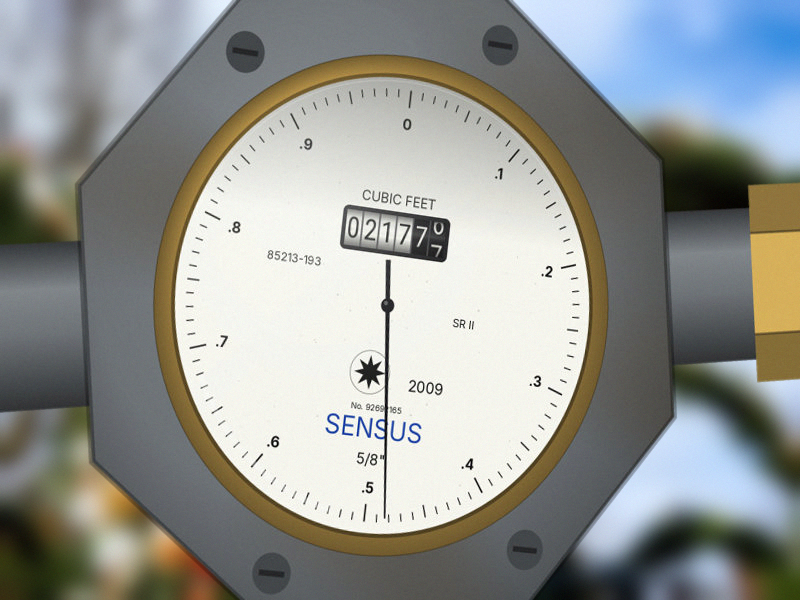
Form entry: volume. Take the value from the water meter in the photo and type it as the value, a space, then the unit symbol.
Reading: 21776.48 ft³
